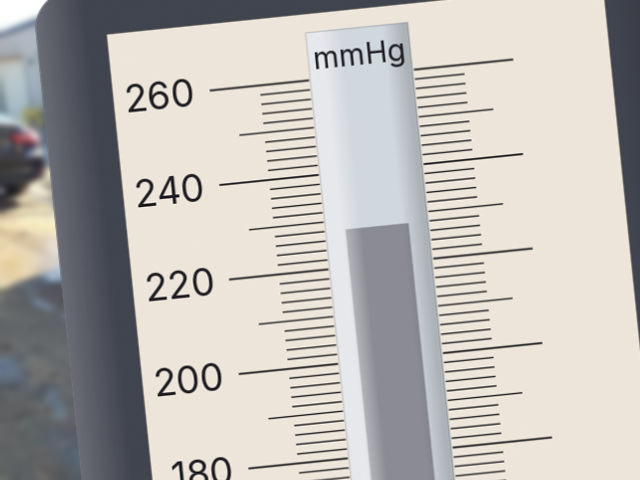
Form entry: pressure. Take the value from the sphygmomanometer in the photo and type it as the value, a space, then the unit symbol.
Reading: 228 mmHg
